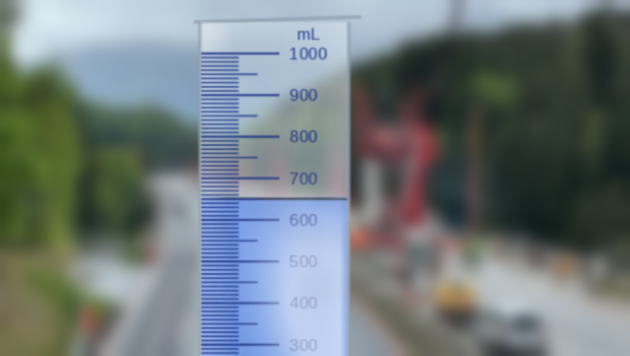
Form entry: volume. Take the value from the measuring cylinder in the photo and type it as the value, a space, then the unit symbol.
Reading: 650 mL
